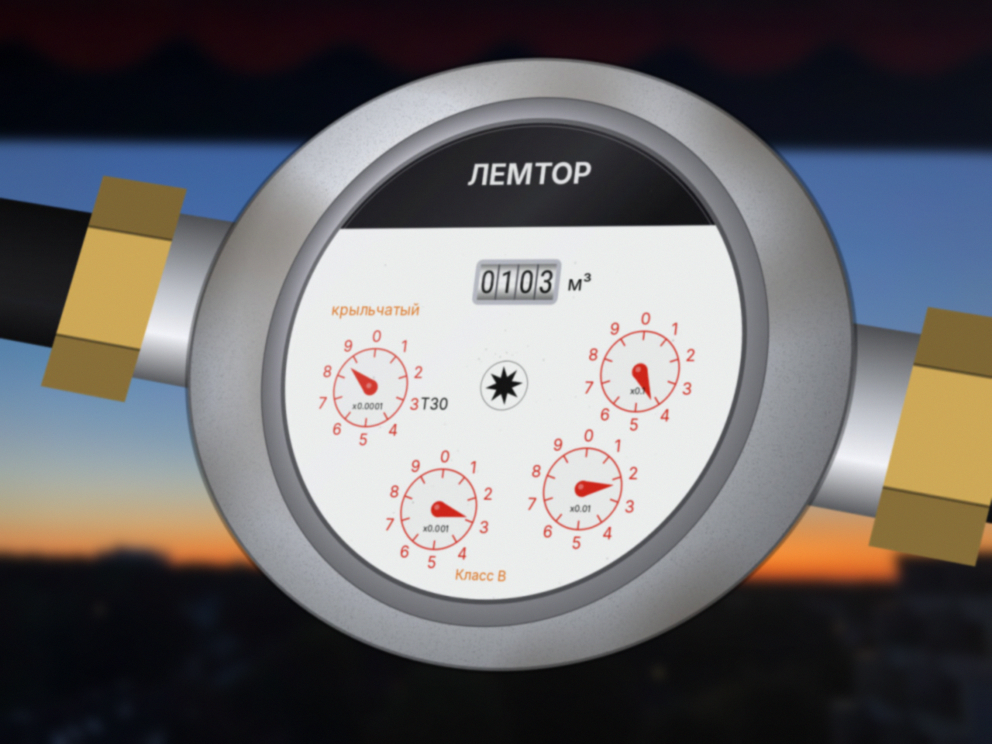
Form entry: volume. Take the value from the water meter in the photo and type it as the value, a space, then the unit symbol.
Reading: 103.4228 m³
